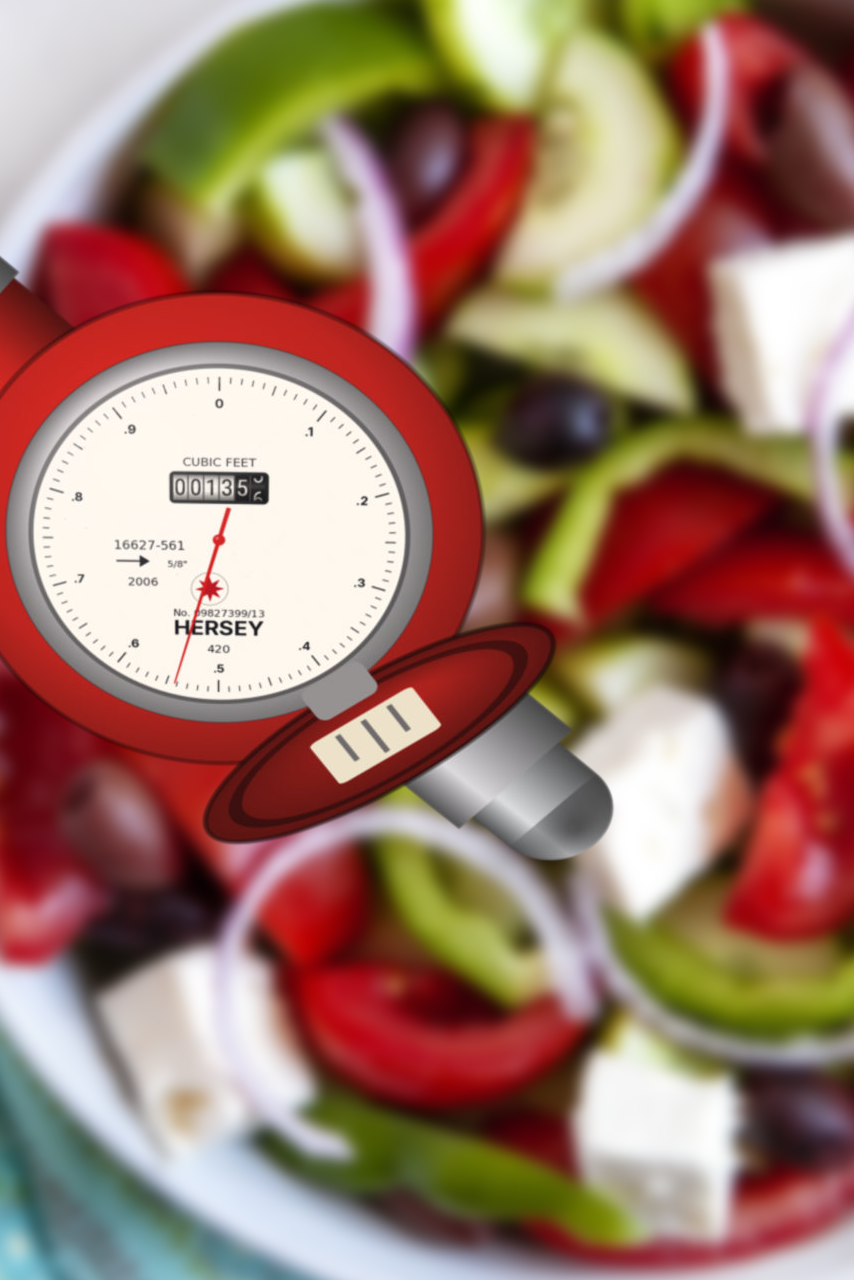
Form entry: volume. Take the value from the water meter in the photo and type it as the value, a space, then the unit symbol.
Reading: 1355.54 ft³
